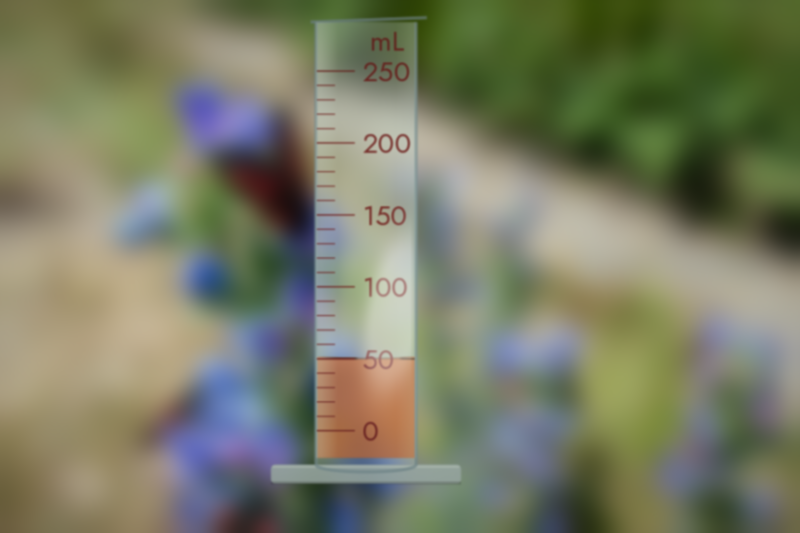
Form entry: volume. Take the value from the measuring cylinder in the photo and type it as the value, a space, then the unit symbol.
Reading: 50 mL
